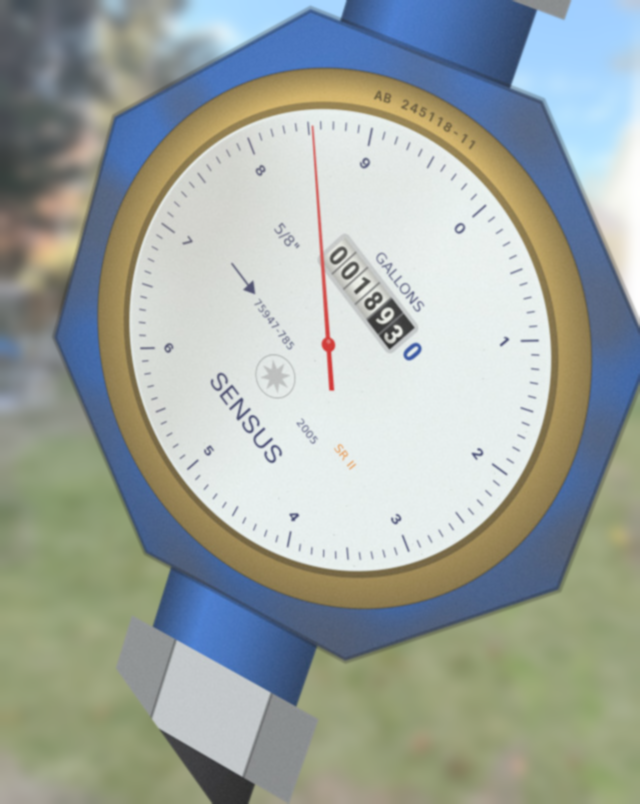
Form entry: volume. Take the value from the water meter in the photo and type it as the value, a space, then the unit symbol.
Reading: 18928.5 gal
